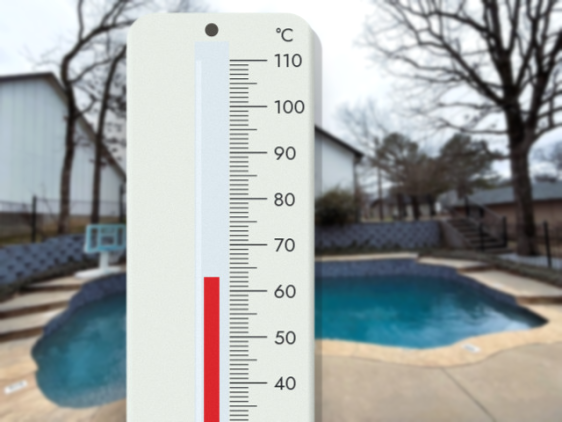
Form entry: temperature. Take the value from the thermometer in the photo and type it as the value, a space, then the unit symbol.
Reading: 63 °C
